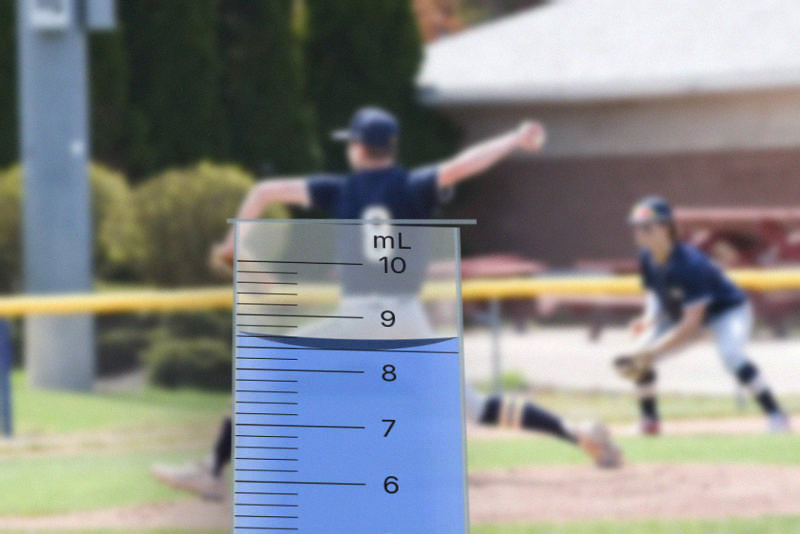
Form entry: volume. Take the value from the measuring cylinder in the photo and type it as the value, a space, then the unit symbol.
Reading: 8.4 mL
